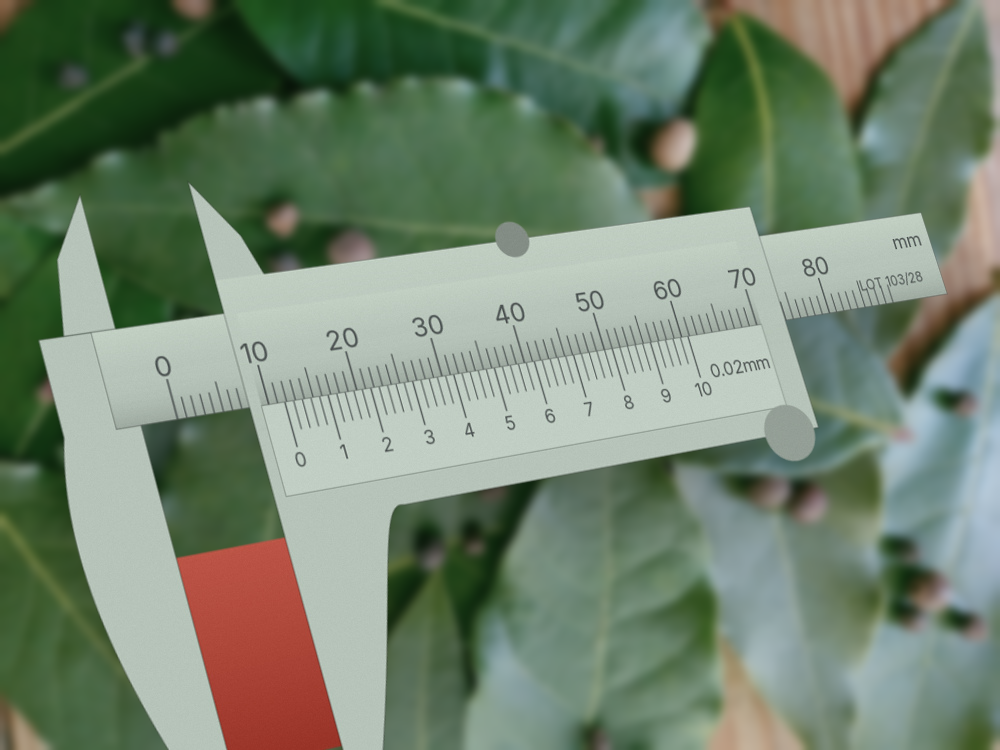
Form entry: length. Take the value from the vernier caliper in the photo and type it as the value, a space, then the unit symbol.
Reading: 11.8 mm
